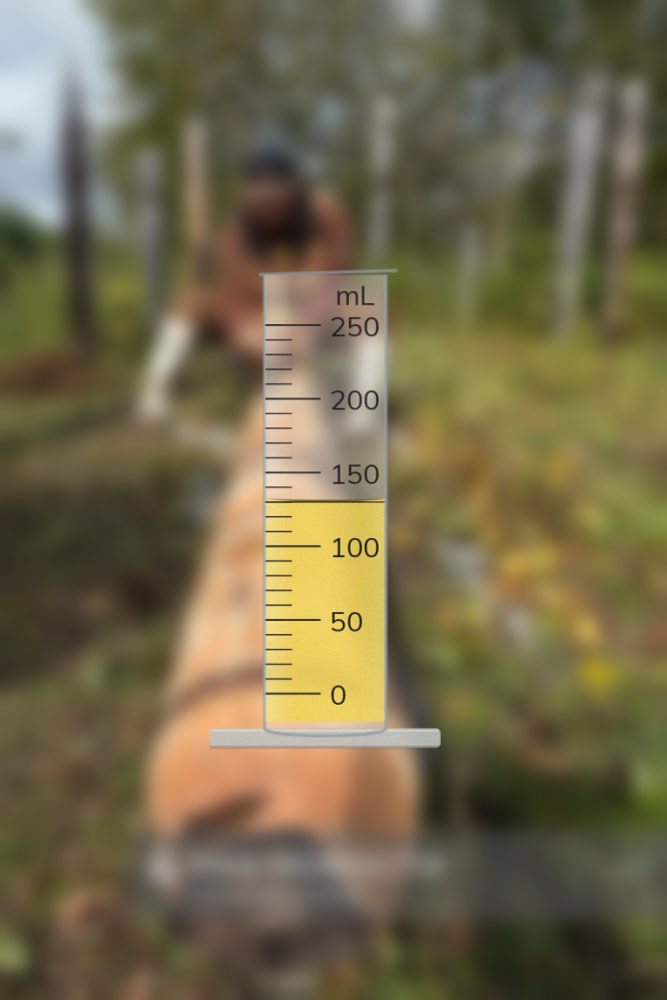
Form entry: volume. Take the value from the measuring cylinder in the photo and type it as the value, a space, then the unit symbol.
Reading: 130 mL
